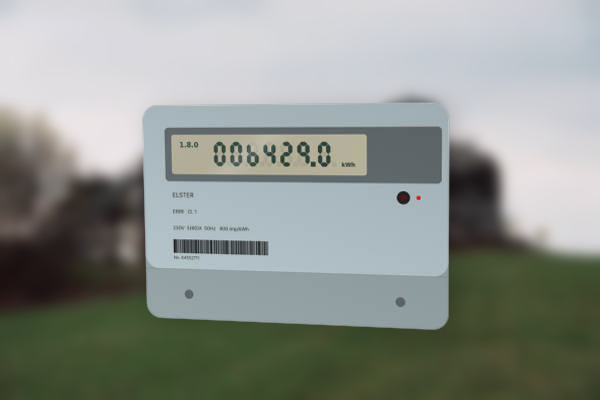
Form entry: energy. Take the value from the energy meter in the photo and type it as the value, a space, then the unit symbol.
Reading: 6429.0 kWh
